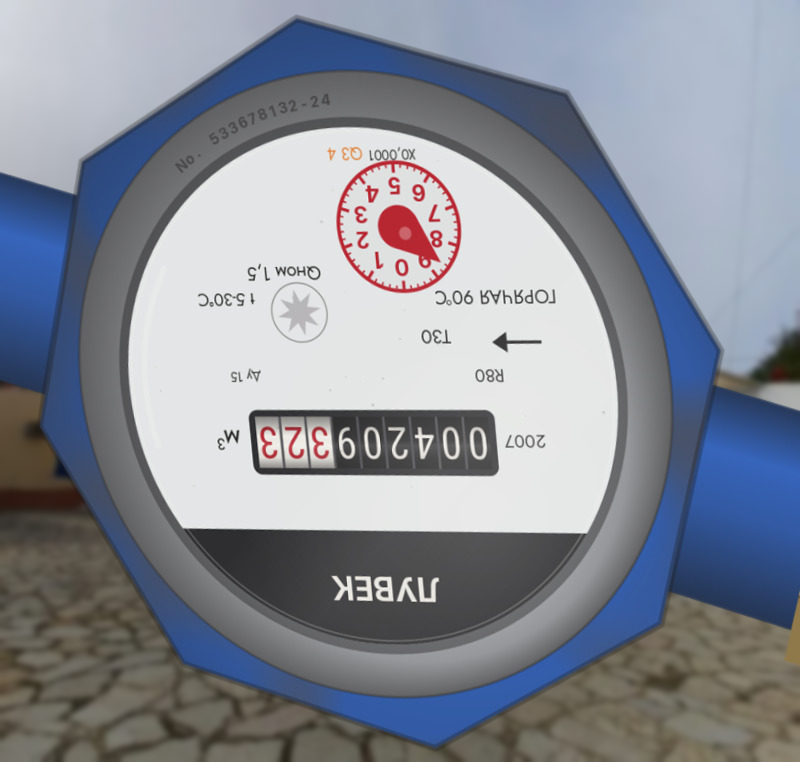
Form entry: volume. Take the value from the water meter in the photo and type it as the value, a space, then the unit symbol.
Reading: 4209.3238 m³
